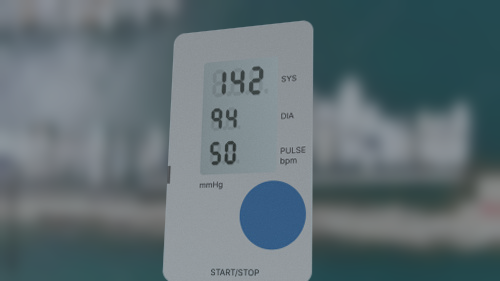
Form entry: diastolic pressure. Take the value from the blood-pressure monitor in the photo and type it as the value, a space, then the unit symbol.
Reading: 94 mmHg
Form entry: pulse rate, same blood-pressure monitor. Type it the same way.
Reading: 50 bpm
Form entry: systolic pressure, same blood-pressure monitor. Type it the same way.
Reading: 142 mmHg
